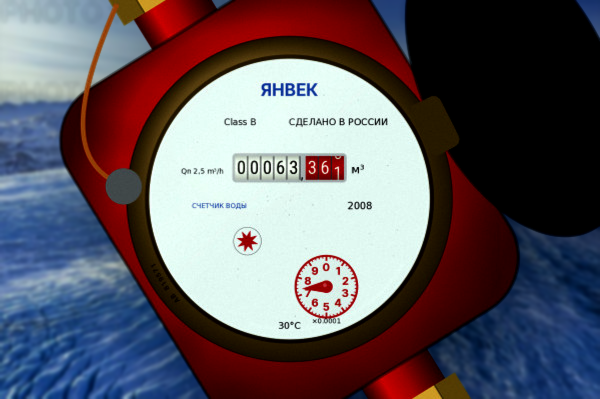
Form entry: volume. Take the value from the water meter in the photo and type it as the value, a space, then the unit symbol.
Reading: 63.3607 m³
